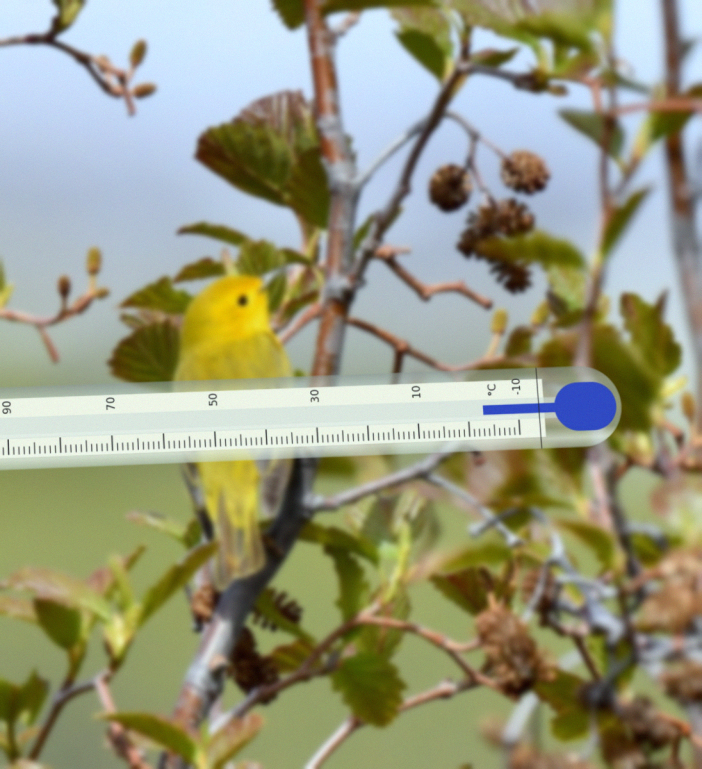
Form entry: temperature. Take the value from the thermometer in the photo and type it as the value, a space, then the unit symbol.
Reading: -3 °C
